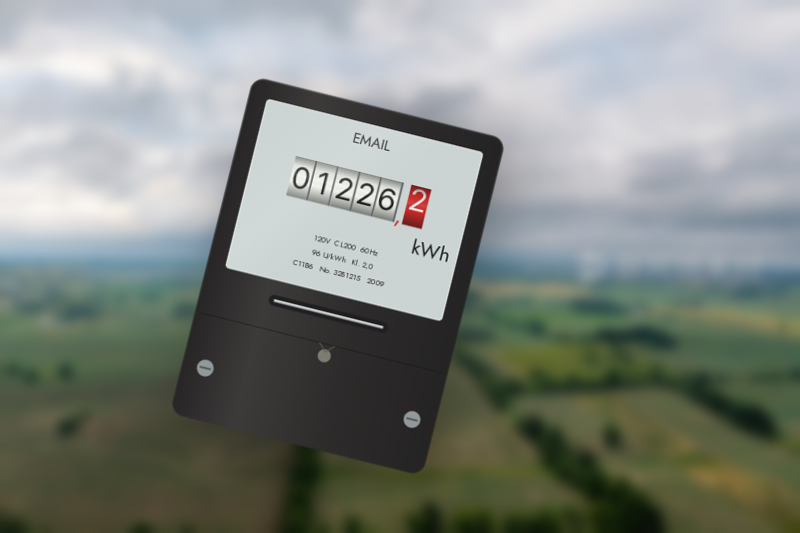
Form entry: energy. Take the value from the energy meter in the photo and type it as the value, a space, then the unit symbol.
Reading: 1226.2 kWh
